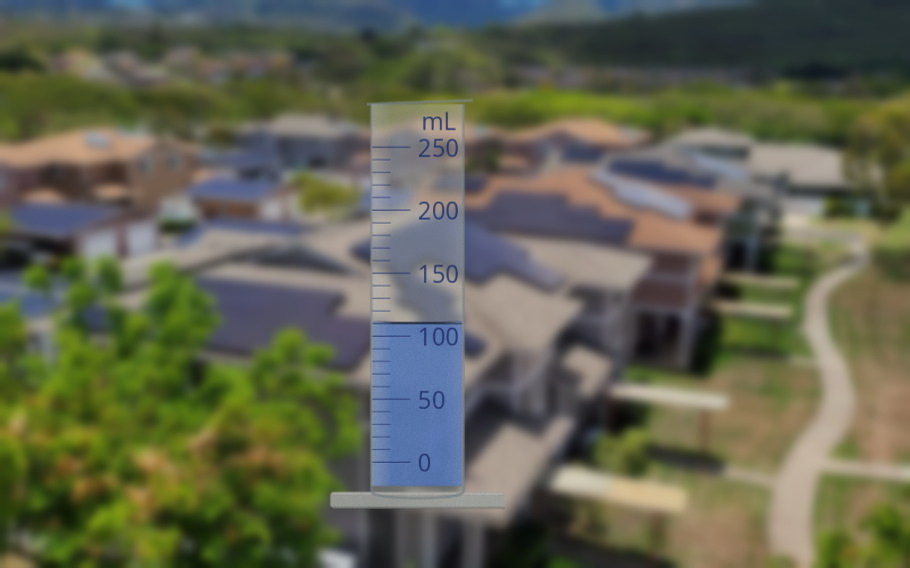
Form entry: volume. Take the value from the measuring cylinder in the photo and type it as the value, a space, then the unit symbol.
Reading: 110 mL
